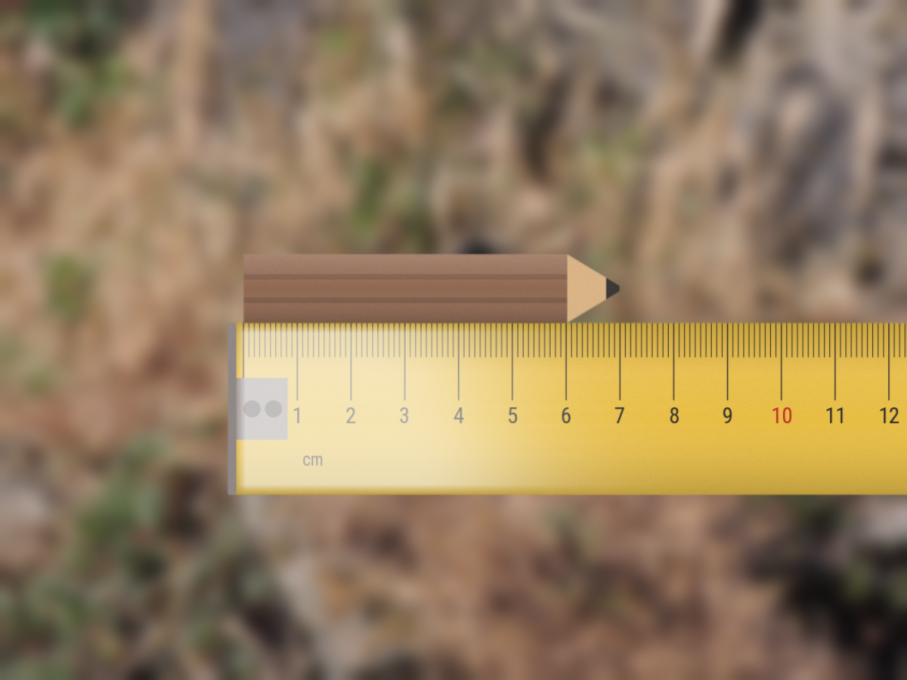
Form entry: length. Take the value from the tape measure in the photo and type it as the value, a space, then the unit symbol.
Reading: 7 cm
